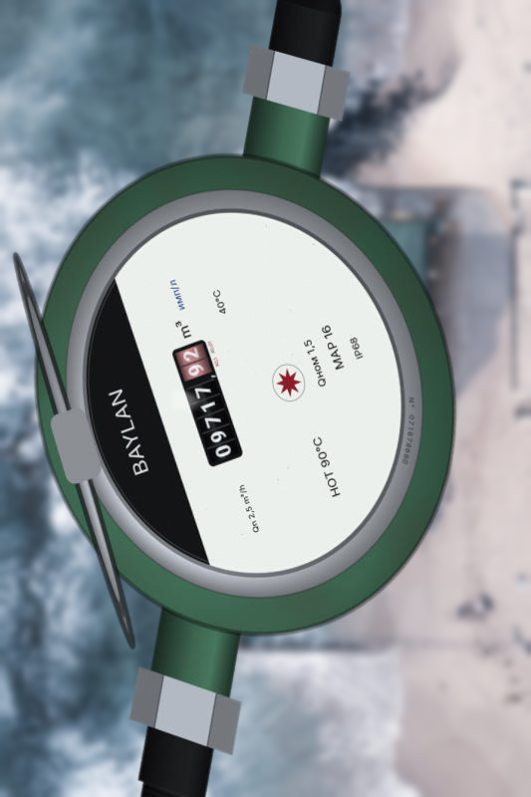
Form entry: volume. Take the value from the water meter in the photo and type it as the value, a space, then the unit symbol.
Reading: 9717.92 m³
